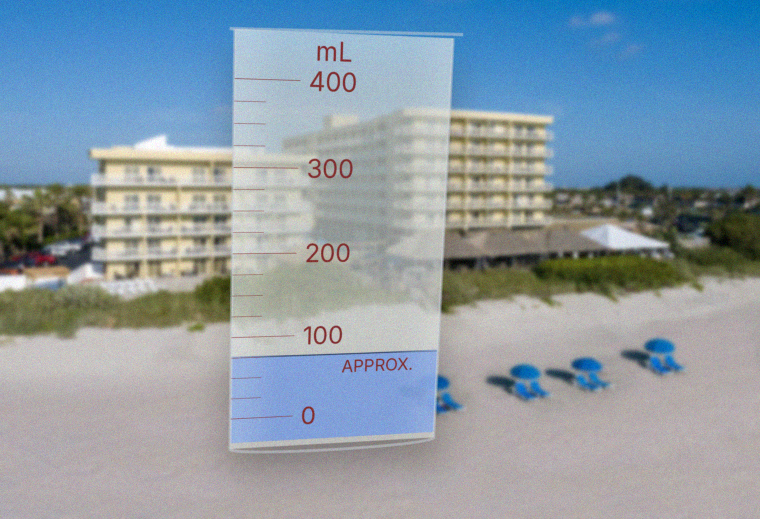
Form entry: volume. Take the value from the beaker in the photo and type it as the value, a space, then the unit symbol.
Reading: 75 mL
